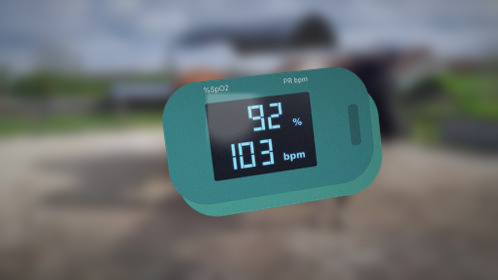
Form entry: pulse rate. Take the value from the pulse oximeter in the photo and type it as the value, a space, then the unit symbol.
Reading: 103 bpm
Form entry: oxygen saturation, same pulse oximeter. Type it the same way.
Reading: 92 %
